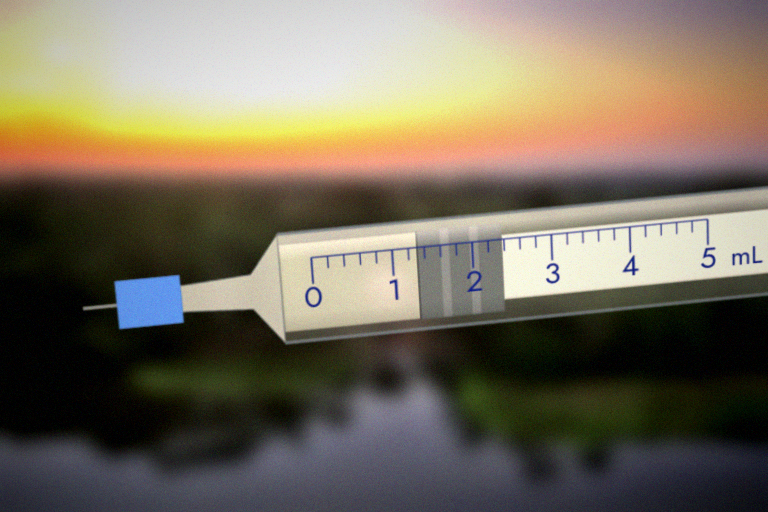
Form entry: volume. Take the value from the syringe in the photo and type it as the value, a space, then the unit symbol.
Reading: 1.3 mL
